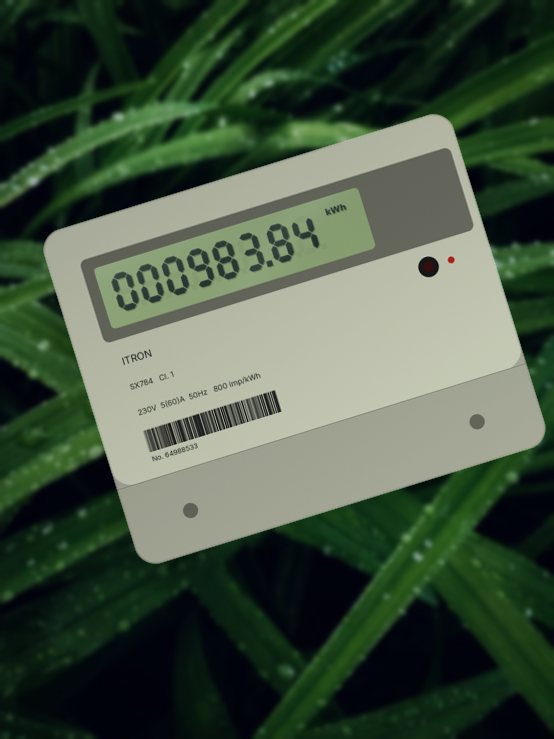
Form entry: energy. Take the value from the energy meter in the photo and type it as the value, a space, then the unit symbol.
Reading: 983.84 kWh
